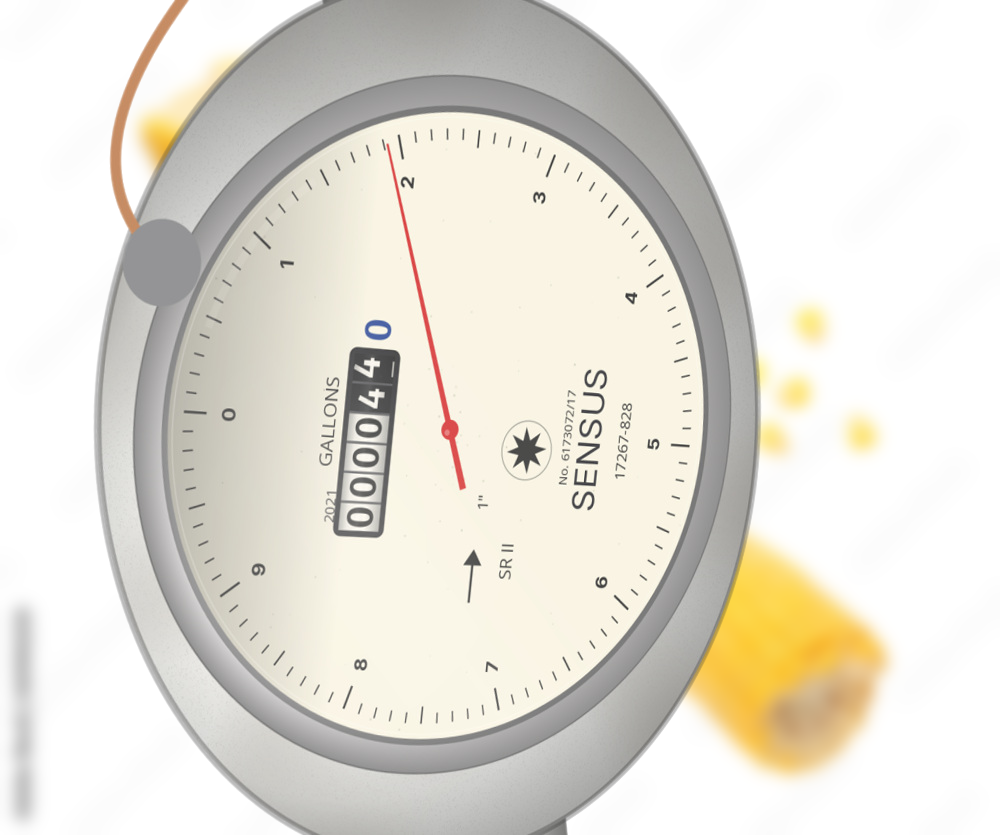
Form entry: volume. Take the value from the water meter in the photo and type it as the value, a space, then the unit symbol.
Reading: 441.9 gal
